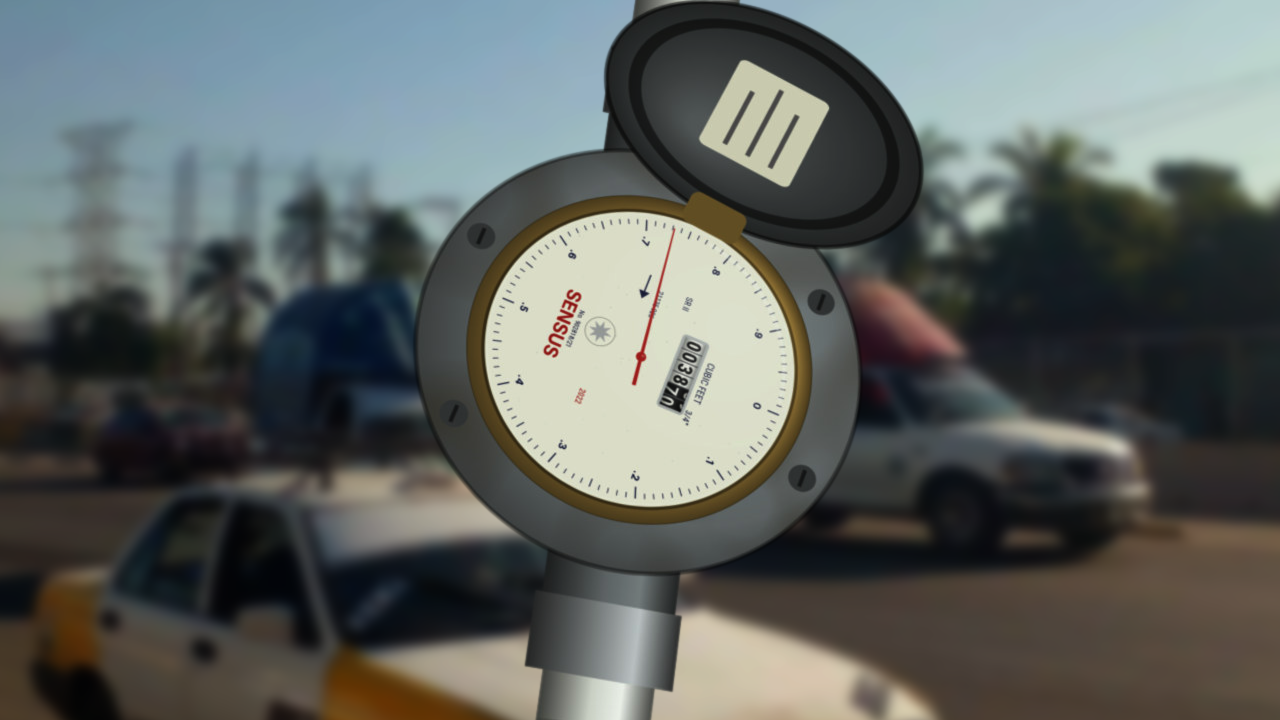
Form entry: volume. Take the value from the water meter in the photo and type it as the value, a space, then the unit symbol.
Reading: 3869.73 ft³
